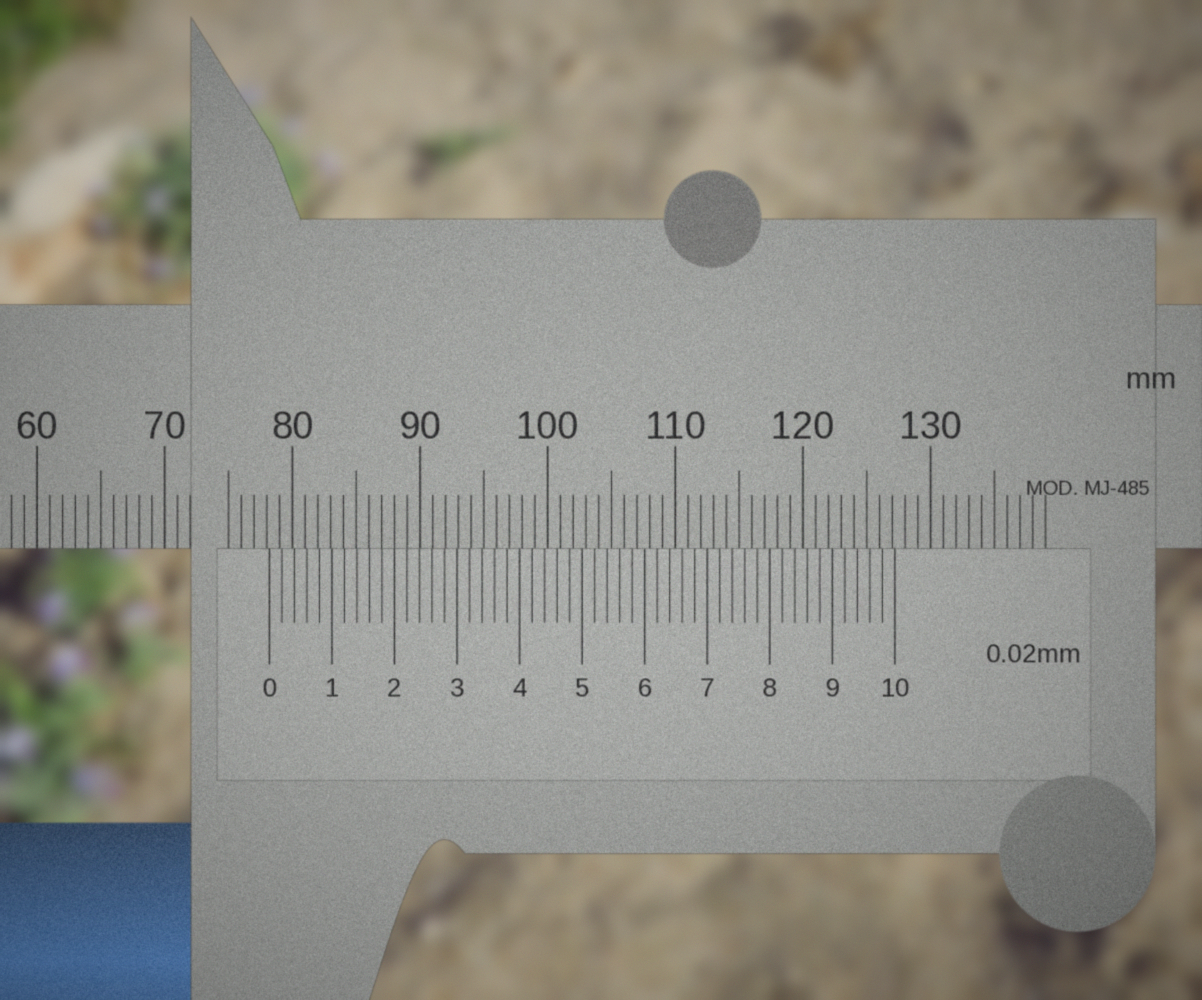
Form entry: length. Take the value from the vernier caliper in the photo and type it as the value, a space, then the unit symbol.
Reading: 78.2 mm
